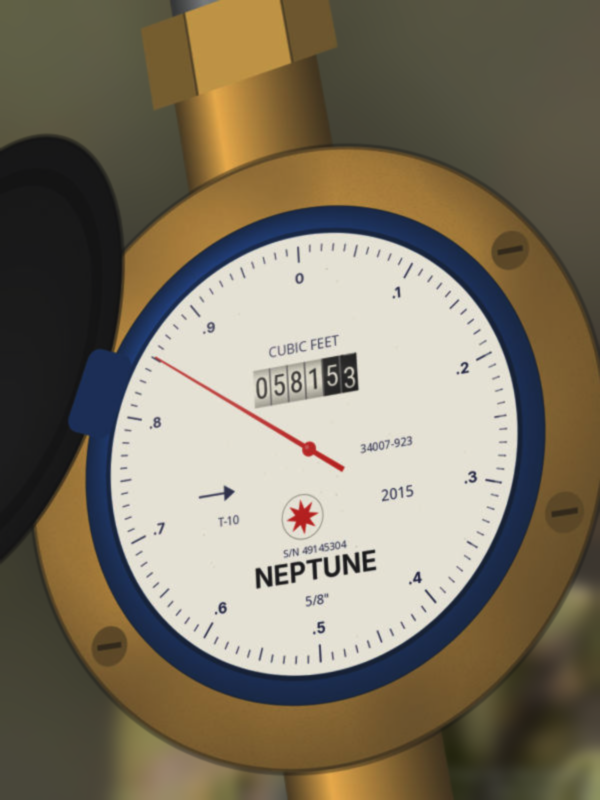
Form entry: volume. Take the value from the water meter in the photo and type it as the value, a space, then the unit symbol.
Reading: 58152.85 ft³
